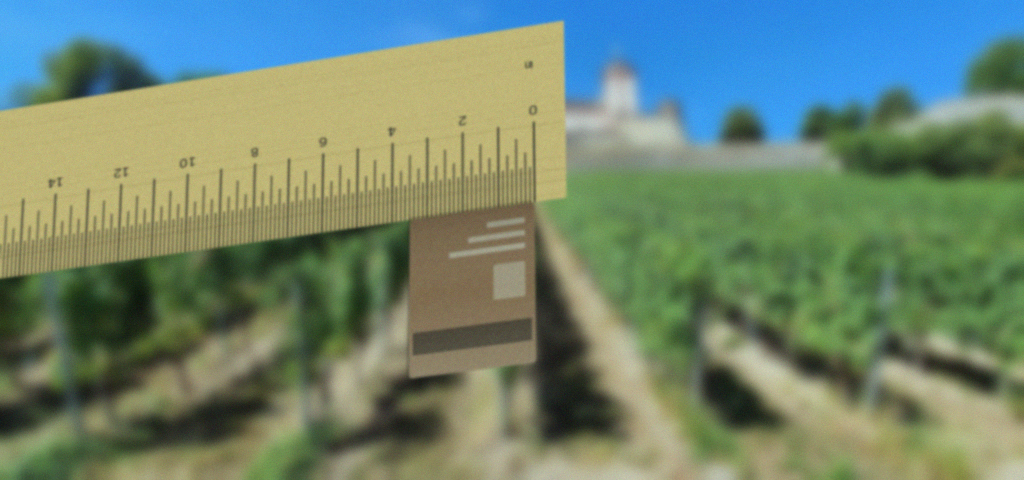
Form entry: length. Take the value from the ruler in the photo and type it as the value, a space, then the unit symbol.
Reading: 3.5 in
